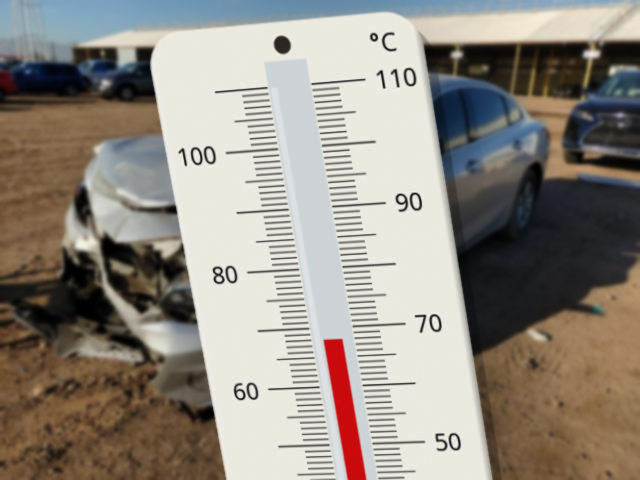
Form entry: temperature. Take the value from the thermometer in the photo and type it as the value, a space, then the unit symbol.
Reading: 68 °C
